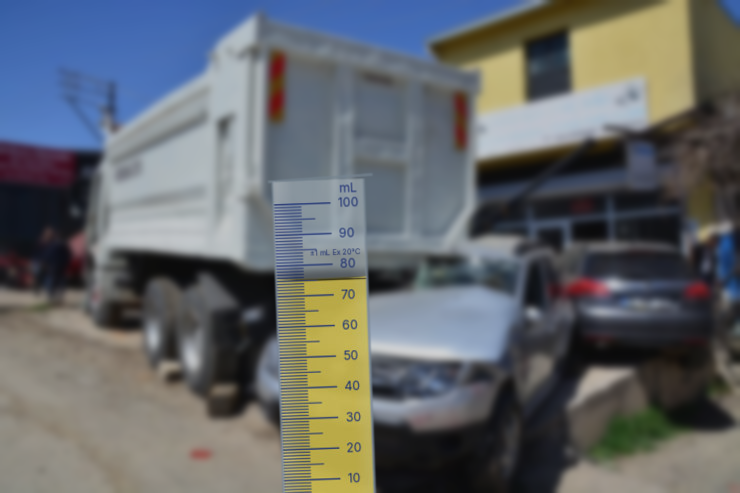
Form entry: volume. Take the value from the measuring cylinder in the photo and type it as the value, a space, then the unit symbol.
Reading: 75 mL
